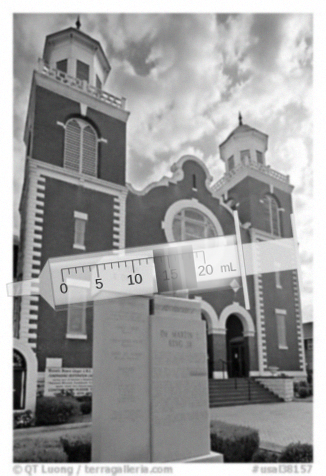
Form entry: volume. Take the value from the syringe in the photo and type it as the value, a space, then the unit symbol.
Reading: 13 mL
